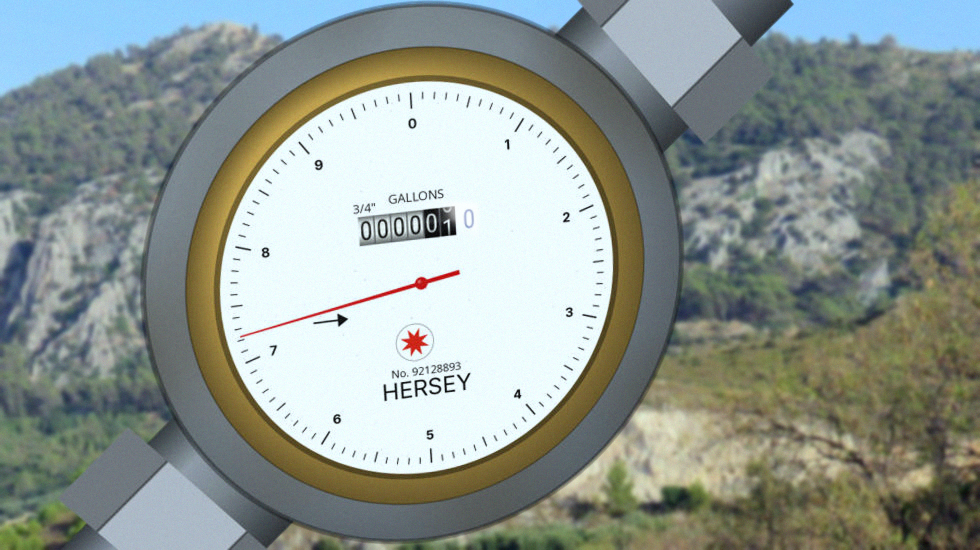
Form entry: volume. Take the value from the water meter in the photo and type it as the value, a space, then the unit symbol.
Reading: 7.2 gal
